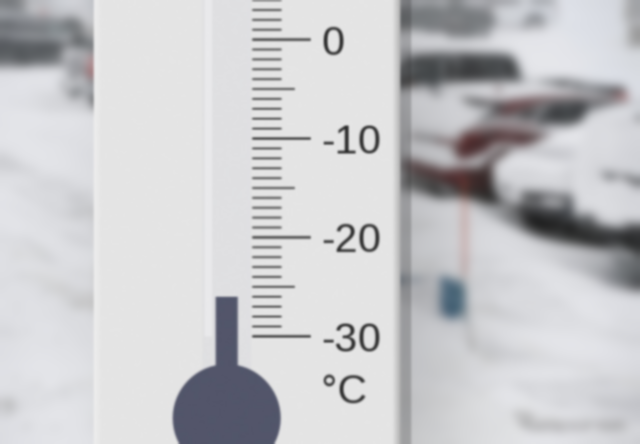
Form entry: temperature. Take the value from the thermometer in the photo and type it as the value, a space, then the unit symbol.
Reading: -26 °C
